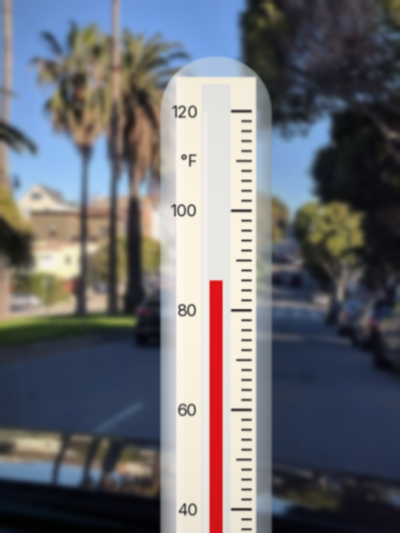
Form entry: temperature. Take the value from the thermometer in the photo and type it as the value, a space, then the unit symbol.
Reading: 86 °F
